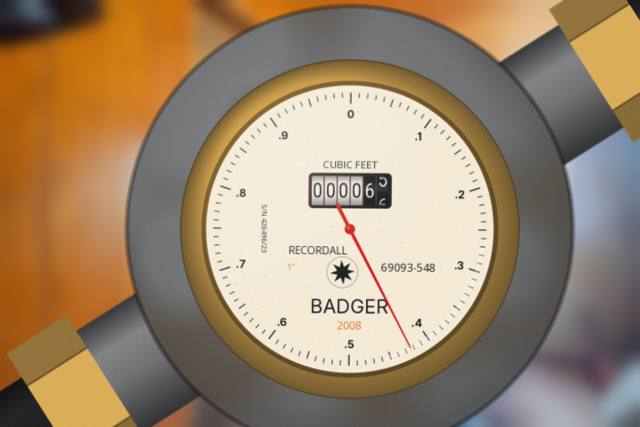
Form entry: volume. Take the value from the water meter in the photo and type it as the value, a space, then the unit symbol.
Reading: 65.42 ft³
